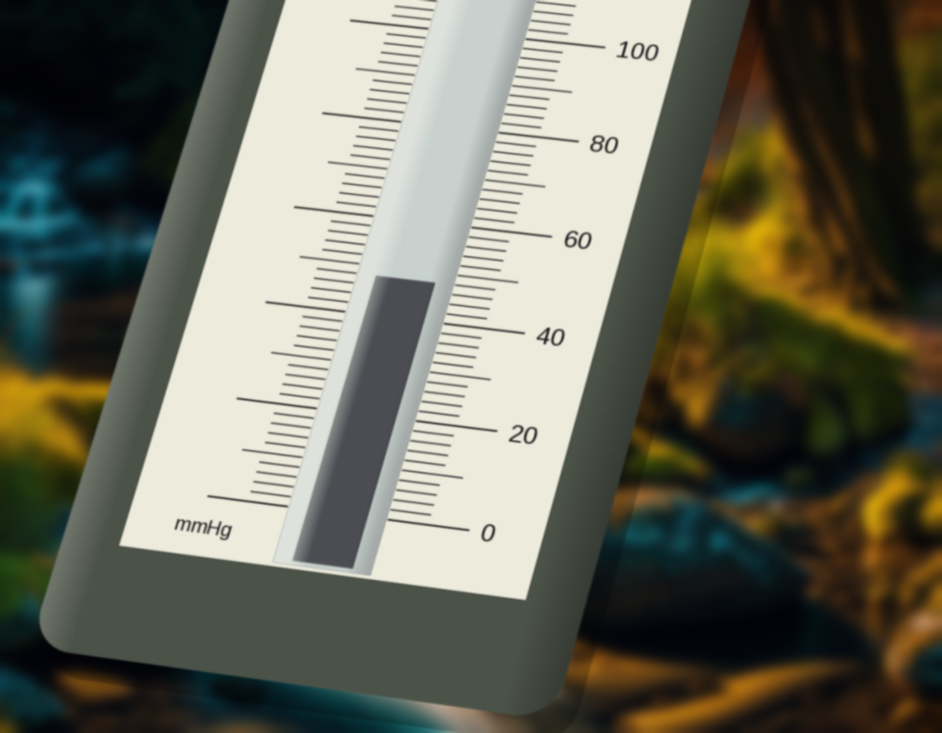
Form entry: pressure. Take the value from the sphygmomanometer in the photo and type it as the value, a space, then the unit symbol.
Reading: 48 mmHg
